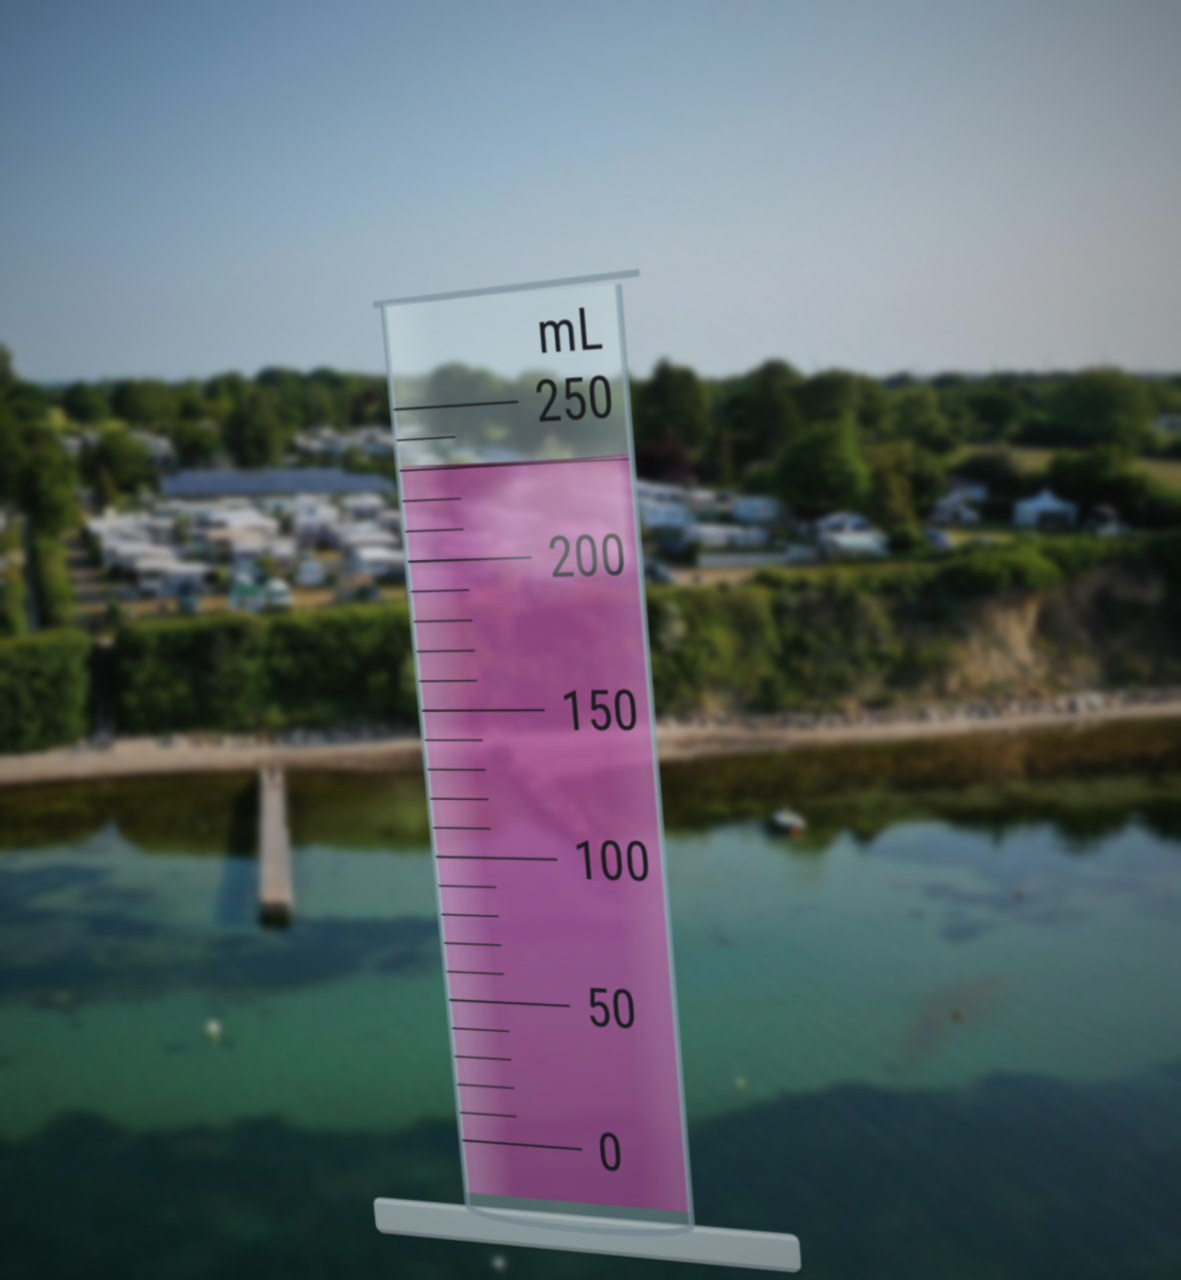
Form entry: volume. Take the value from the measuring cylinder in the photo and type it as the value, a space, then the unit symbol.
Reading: 230 mL
